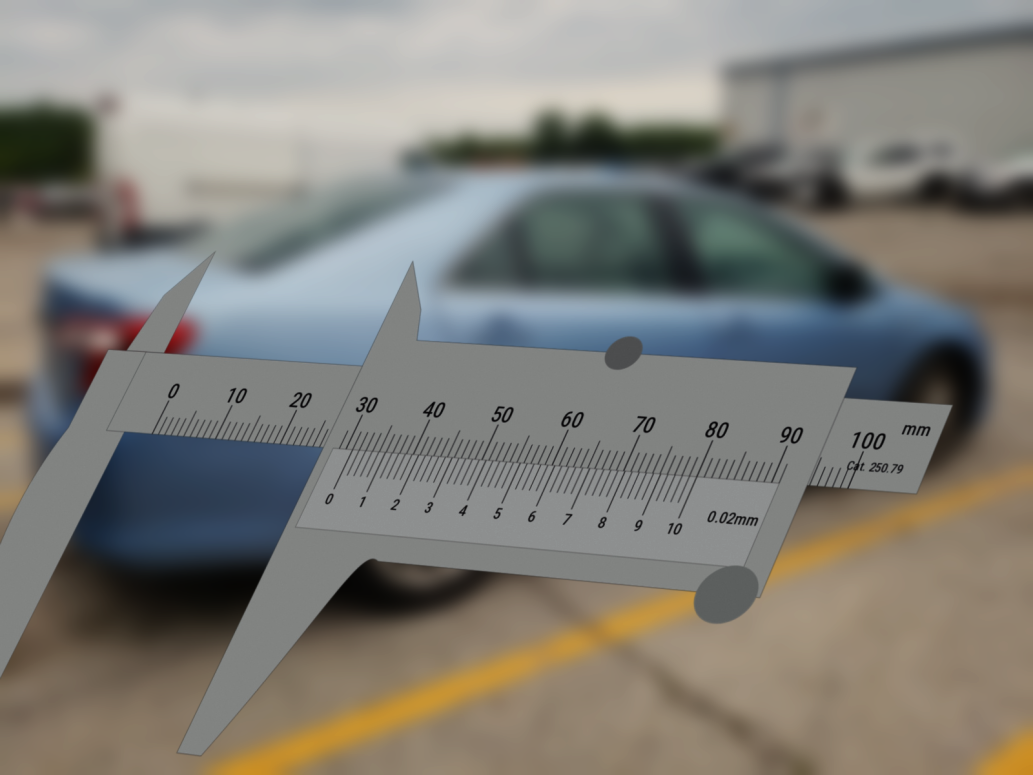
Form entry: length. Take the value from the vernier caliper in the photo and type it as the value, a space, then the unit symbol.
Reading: 31.0 mm
